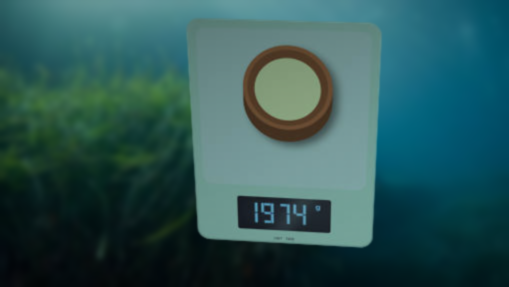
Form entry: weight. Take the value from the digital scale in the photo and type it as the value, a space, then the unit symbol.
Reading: 1974 g
